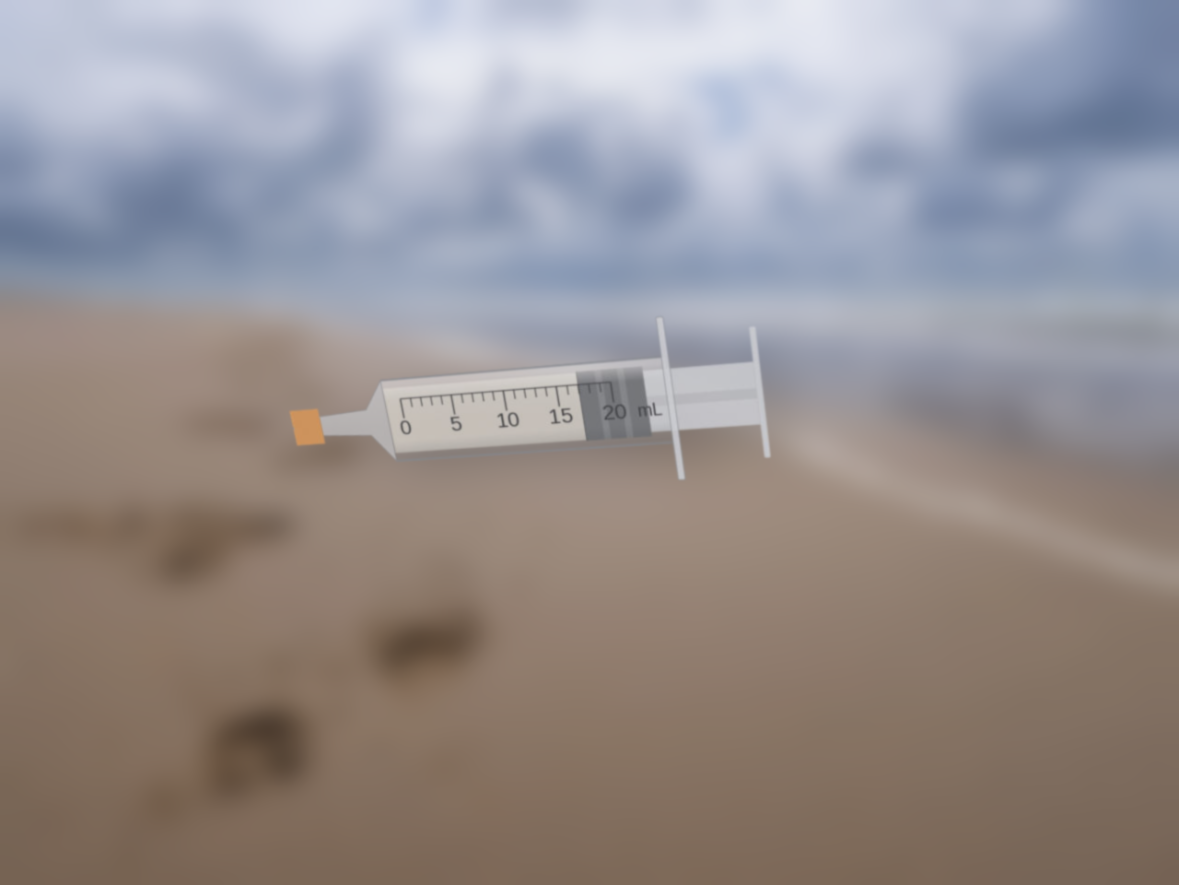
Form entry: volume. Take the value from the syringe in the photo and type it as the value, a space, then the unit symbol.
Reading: 17 mL
